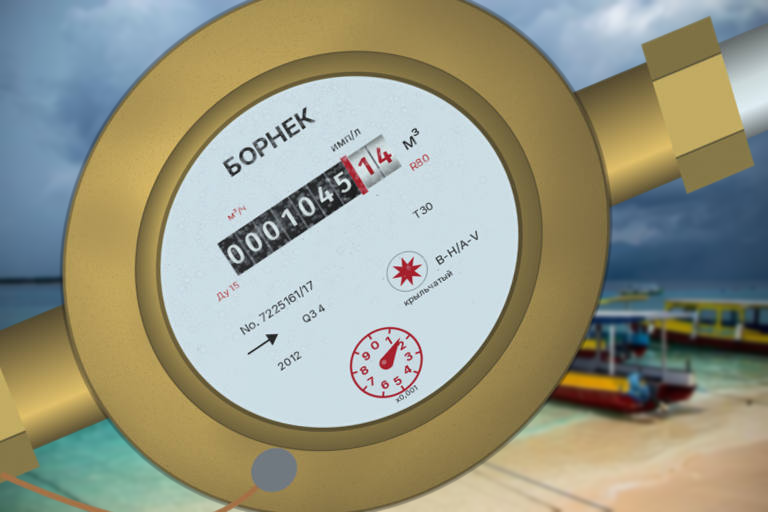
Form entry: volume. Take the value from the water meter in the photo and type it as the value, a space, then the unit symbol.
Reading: 1045.141 m³
